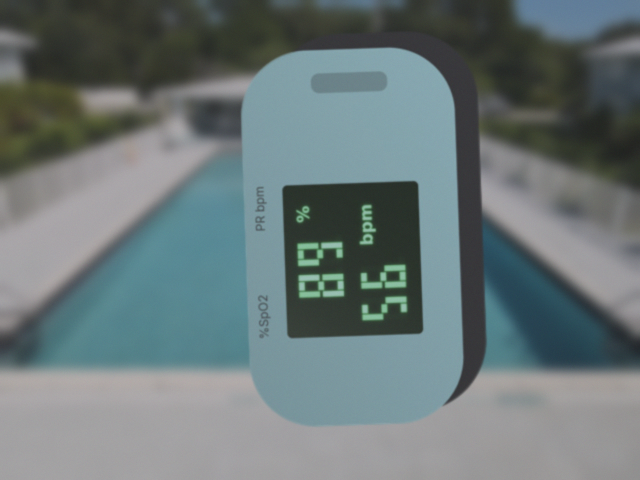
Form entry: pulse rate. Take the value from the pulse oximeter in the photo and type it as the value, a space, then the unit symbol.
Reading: 56 bpm
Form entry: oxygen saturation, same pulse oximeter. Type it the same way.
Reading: 89 %
